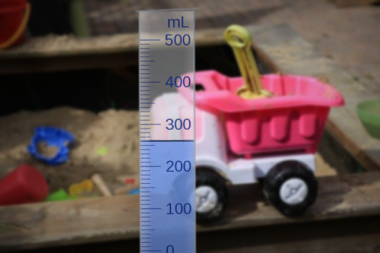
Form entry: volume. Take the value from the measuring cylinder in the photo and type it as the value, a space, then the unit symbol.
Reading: 260 mL
